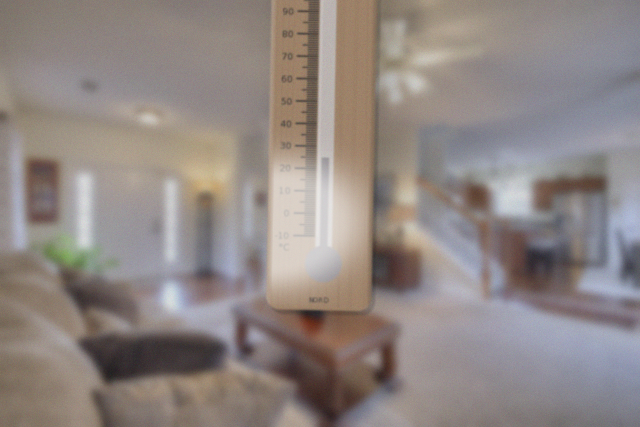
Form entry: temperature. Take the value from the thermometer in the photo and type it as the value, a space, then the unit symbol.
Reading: 25 °C
